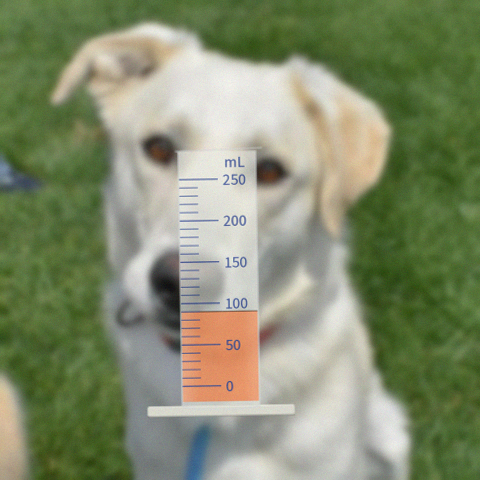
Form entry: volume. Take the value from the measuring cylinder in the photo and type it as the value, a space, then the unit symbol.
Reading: 90 mL
